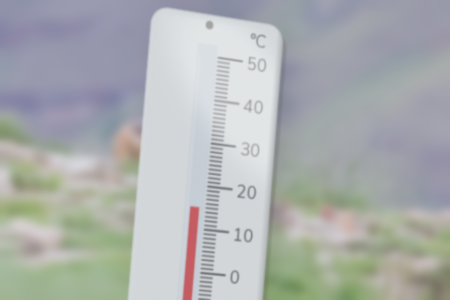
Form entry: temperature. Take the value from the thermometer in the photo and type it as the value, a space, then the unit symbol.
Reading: 15 °C
